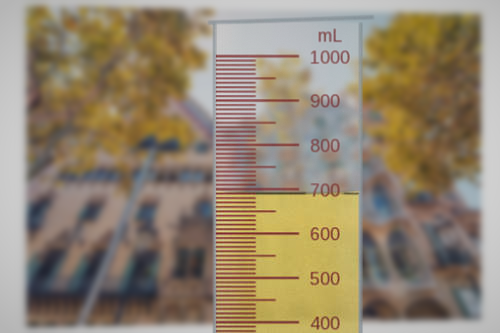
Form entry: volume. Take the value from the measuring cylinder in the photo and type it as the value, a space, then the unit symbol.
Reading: 690 mL
